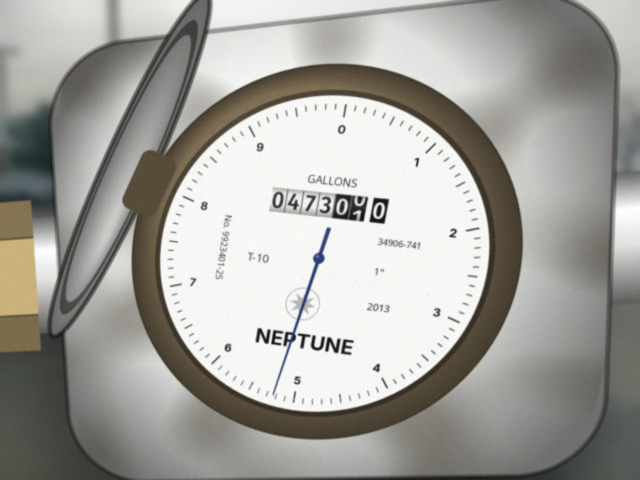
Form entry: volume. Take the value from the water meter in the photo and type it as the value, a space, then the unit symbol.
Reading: 473005.2 gal
